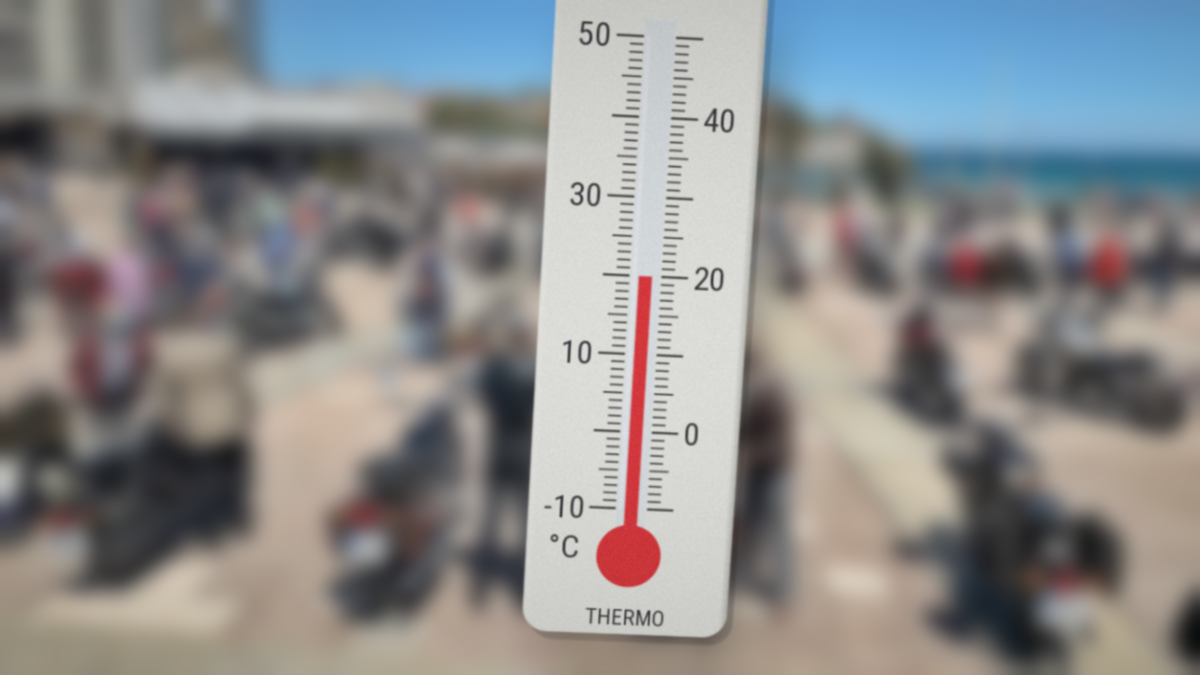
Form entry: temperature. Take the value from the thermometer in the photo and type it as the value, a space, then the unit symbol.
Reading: 20 °C
